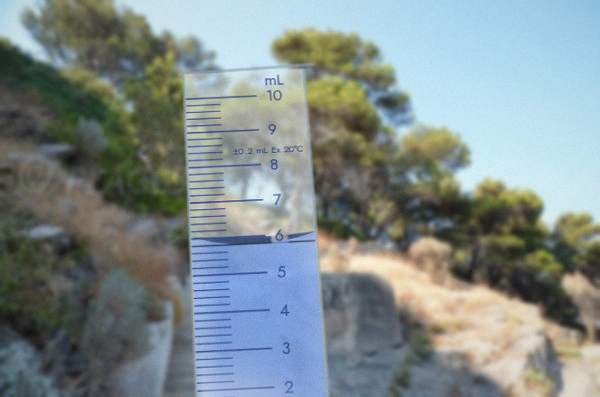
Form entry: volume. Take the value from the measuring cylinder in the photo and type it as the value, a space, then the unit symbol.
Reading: 5.8 mL
